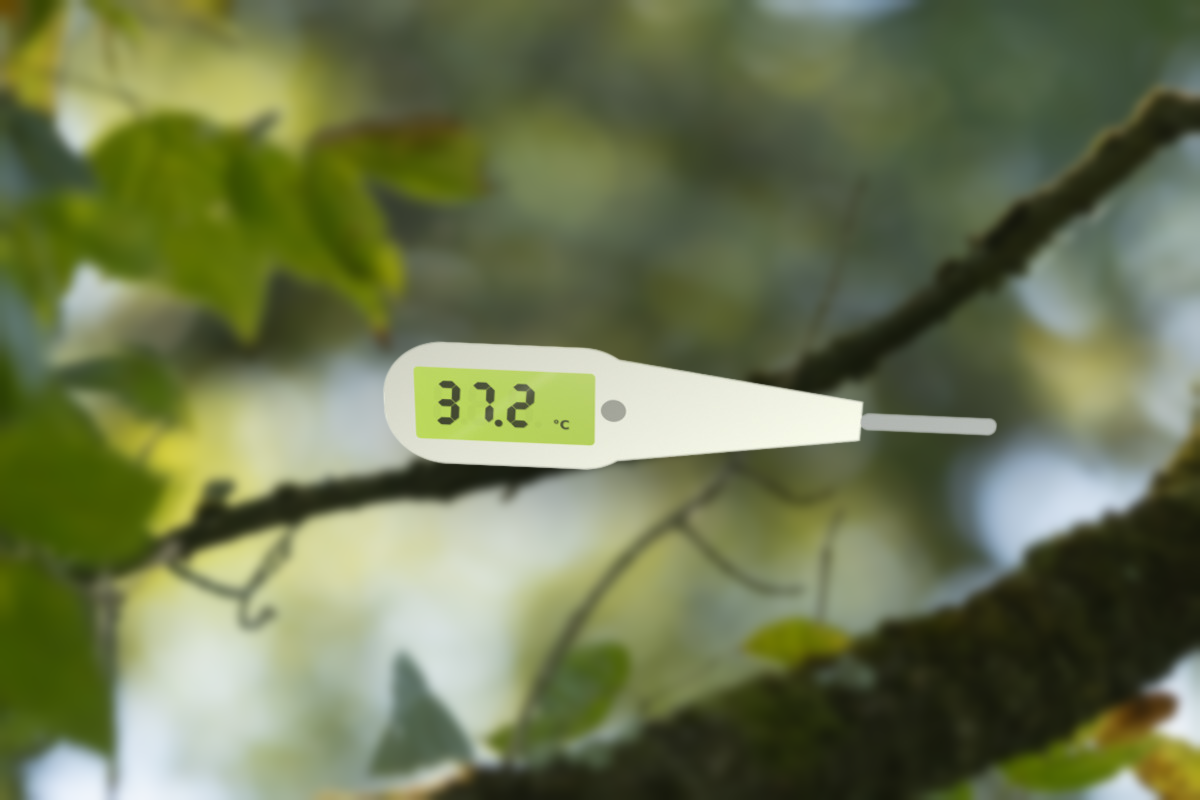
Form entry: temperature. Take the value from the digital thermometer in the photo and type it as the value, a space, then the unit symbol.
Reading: 37.2 °C
